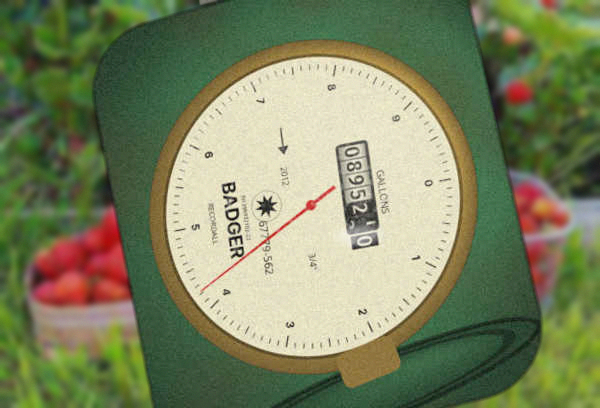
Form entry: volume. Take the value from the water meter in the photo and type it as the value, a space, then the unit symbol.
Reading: 895214.2 gal
